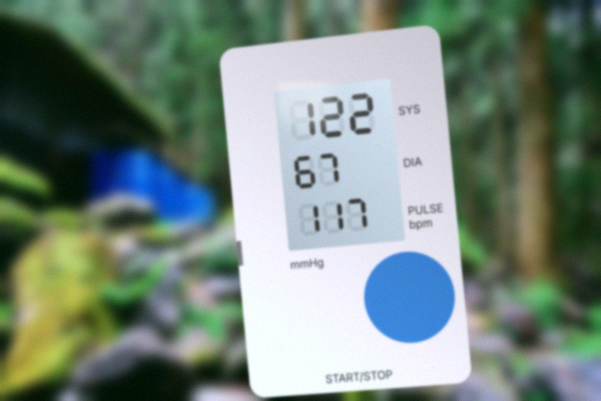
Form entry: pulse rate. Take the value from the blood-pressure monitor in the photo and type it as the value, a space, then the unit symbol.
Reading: 117 bpm
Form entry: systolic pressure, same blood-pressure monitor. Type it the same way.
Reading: 122 mmHg
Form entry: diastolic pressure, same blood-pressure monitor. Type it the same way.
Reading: 67 mmHg
